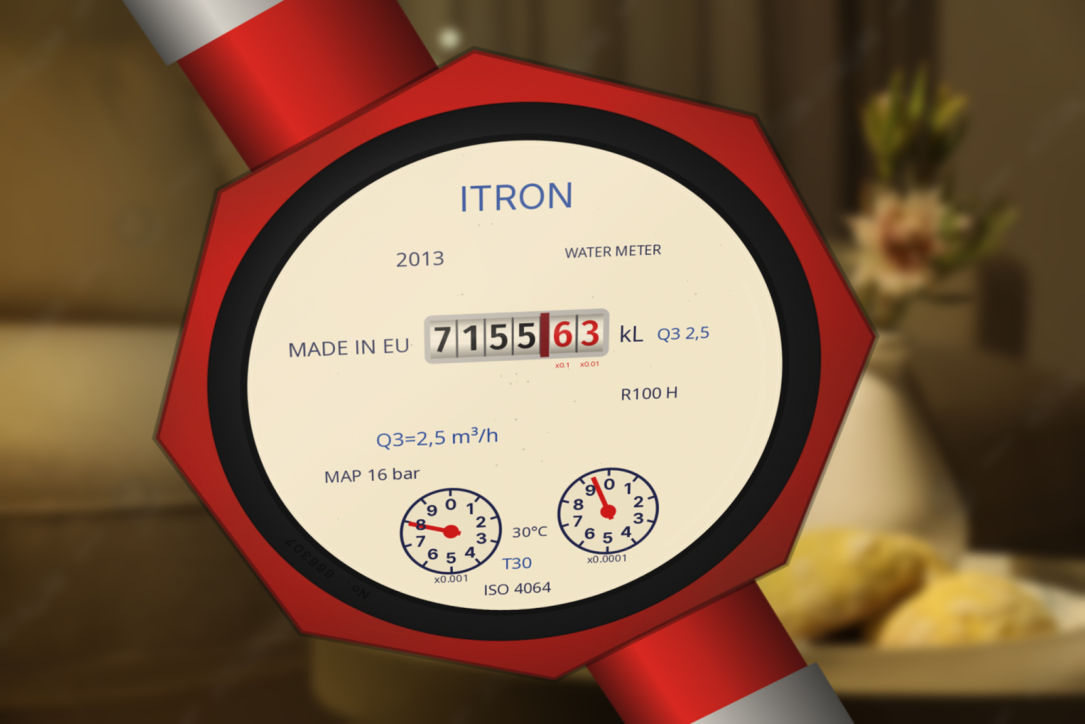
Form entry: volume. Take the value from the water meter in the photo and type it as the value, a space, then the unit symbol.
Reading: 7155.6379 kL
